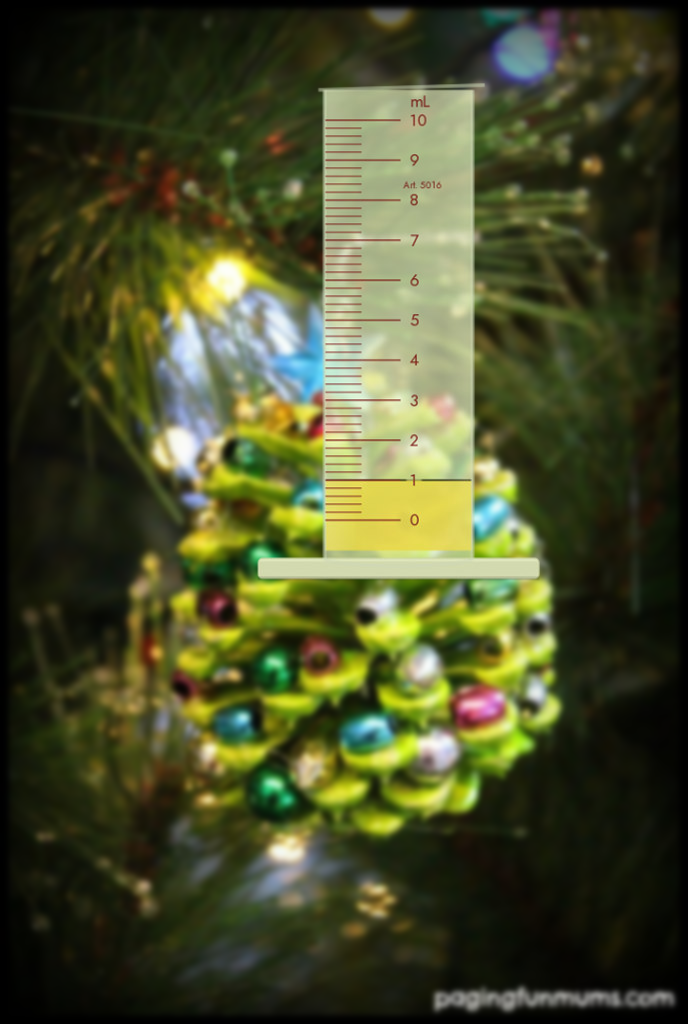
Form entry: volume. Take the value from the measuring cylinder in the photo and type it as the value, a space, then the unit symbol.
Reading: 1 mL
